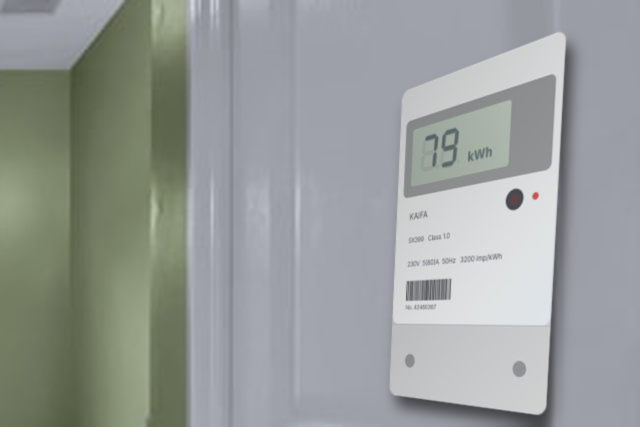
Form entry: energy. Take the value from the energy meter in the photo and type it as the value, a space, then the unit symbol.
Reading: 79 kWh
